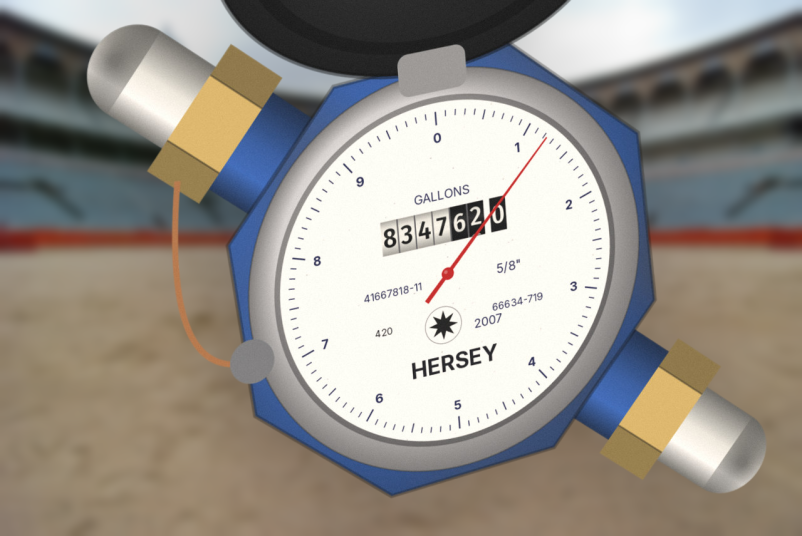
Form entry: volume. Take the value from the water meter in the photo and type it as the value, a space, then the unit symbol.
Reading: 8347621.2 gal
